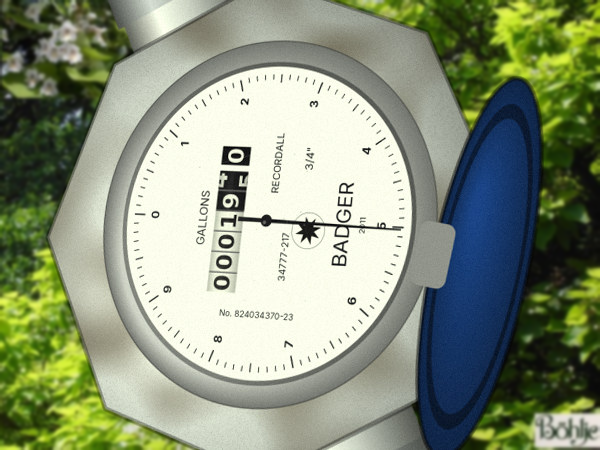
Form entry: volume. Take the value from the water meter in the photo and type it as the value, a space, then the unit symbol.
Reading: 1945.0 gal
